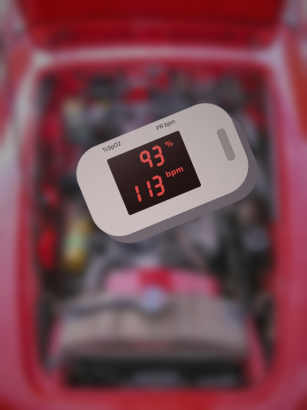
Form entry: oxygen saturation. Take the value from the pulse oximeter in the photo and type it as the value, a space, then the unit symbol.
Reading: 93 %
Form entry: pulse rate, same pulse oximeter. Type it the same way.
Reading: 113 bpm
